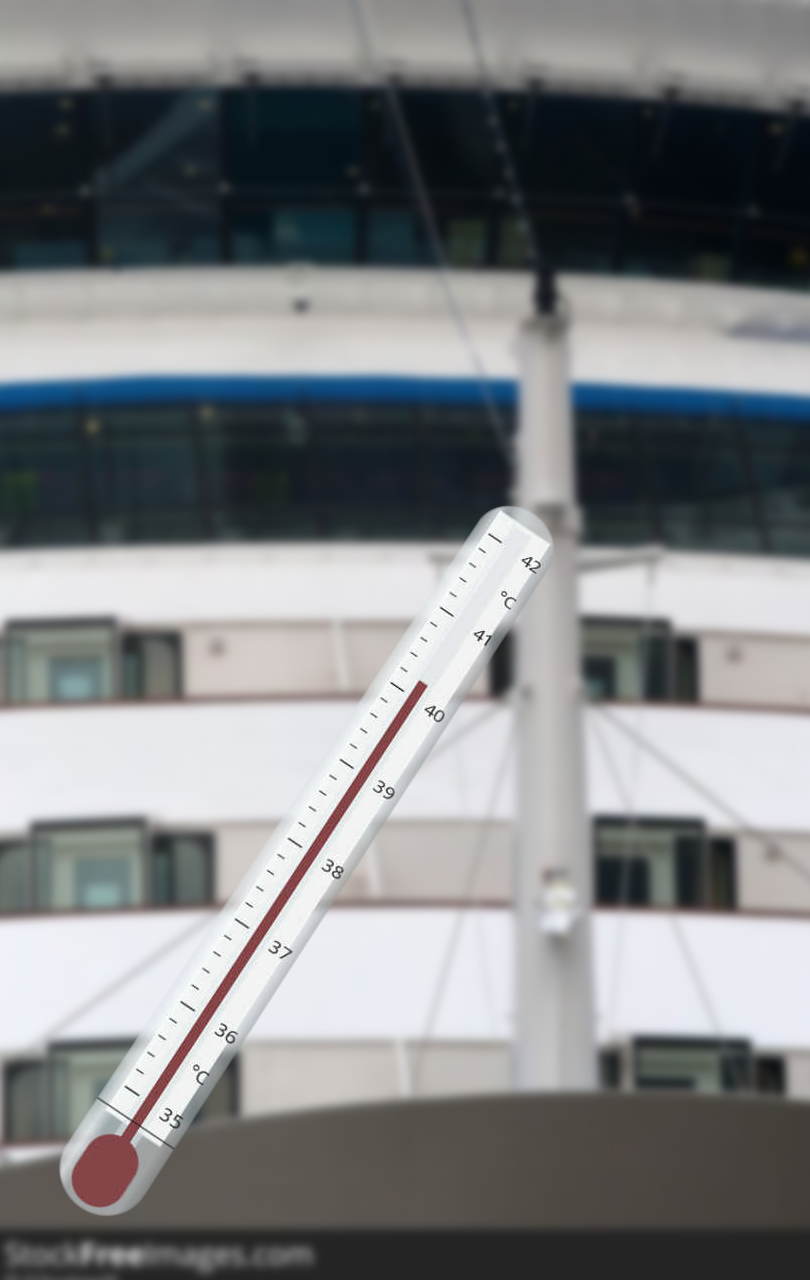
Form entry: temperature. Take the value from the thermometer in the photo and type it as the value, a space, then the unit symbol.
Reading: 40.2 °C
